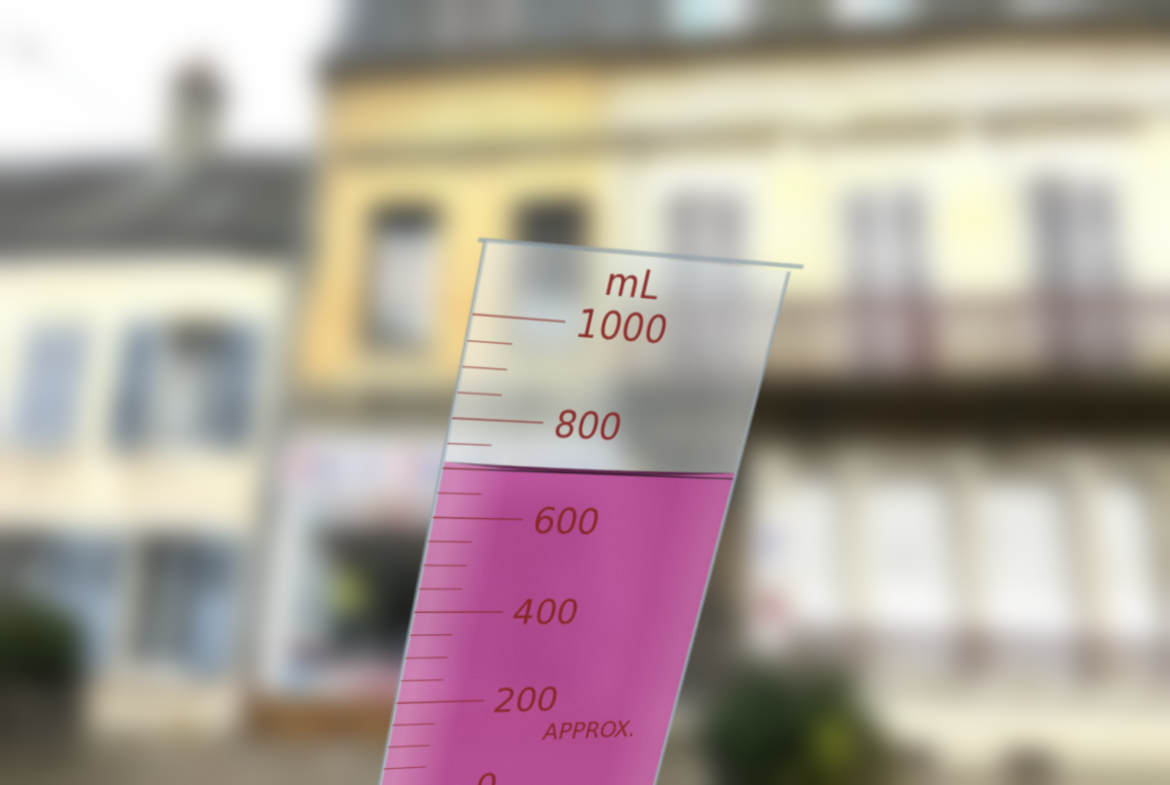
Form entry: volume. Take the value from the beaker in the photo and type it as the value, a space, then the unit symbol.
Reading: 700 mL
